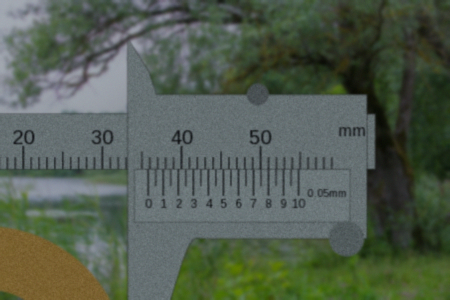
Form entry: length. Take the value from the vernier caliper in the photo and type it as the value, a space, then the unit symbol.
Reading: 35.8 mm
